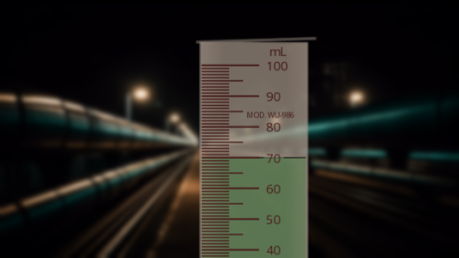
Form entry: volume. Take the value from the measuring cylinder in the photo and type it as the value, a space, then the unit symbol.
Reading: 70 mL
